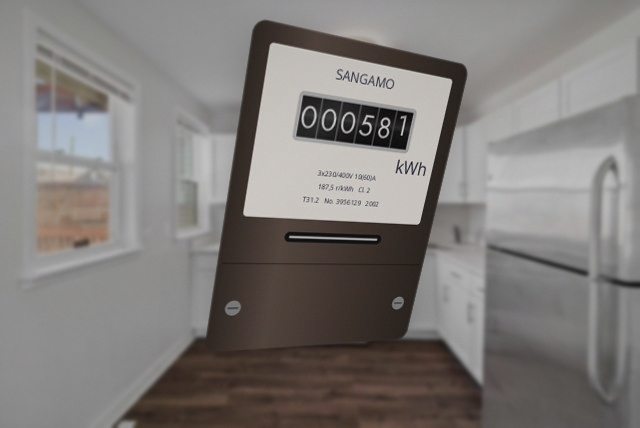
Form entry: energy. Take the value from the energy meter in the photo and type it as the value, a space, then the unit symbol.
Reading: 581 kWh
